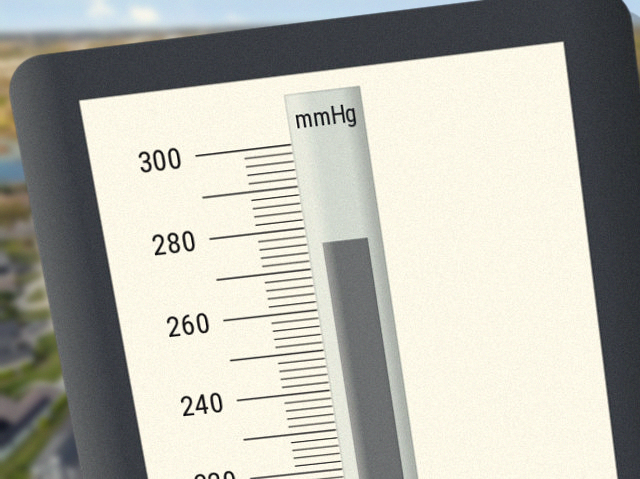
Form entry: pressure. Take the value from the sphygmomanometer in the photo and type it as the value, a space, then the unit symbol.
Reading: 276 mmHg
